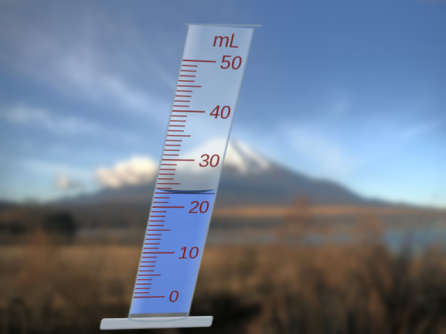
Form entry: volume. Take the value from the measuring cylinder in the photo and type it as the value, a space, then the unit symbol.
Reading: 23 mL
